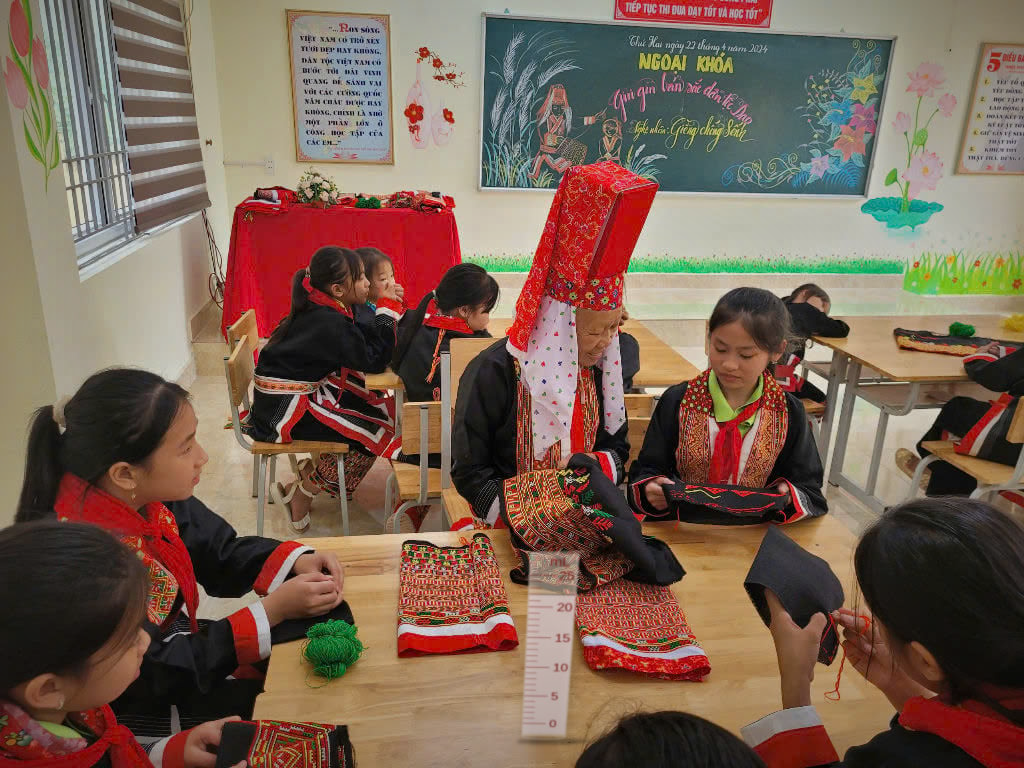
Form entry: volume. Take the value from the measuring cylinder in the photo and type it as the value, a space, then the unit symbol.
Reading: 22 mL
